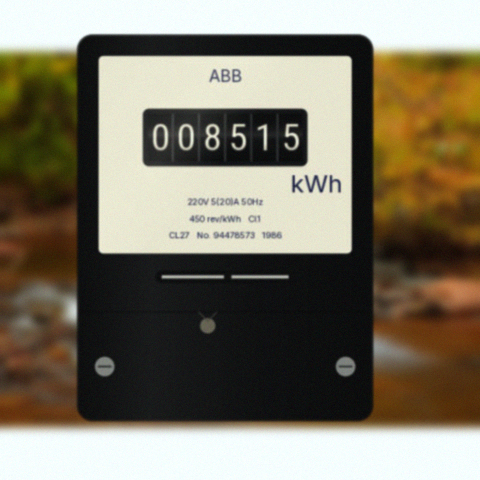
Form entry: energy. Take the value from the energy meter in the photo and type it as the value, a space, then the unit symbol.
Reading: 8515 kWh
